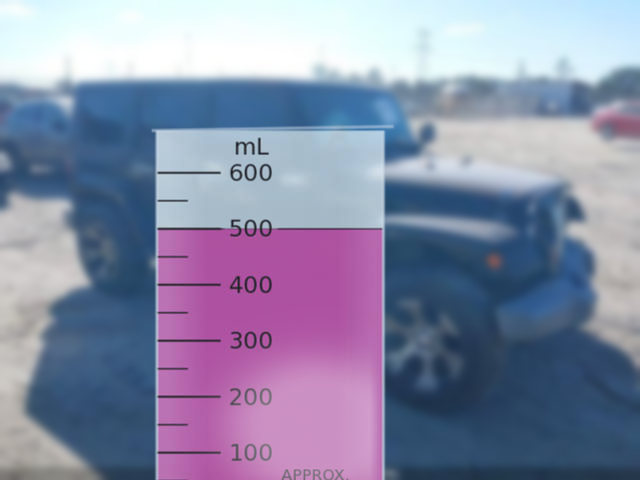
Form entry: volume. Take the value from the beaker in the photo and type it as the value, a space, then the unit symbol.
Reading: 500 mL
